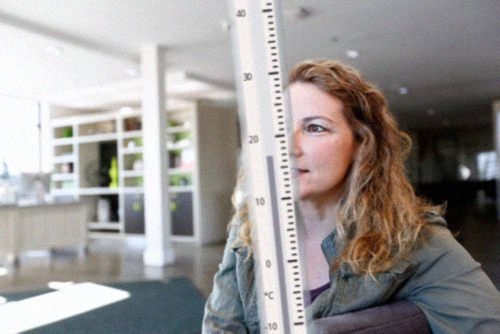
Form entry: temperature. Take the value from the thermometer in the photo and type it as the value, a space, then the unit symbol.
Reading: 17 °C
